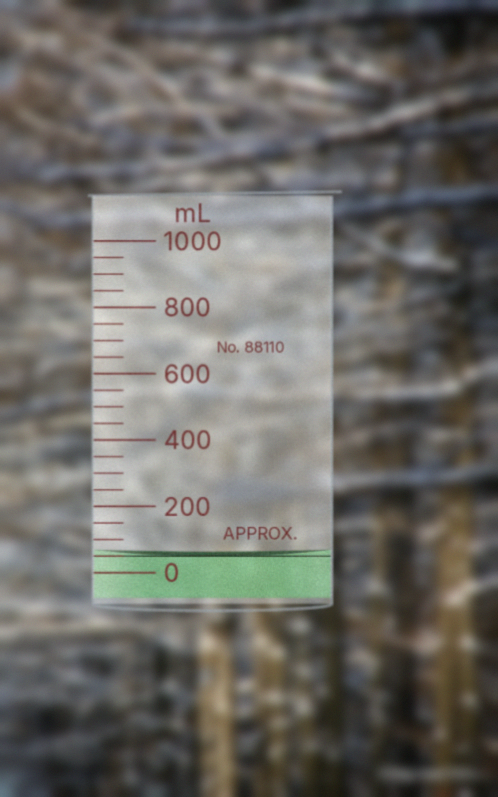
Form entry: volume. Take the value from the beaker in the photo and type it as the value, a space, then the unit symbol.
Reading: 50 mL
